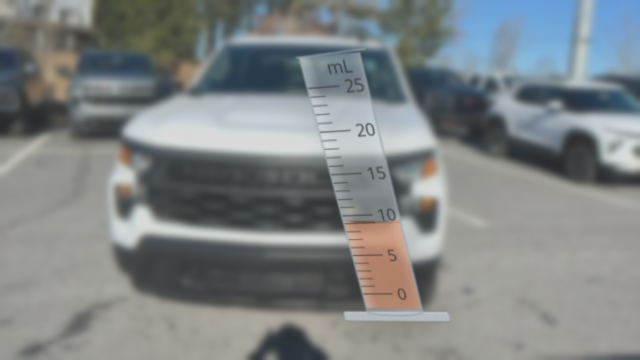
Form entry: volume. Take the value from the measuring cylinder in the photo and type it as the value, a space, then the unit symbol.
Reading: 9 mL
